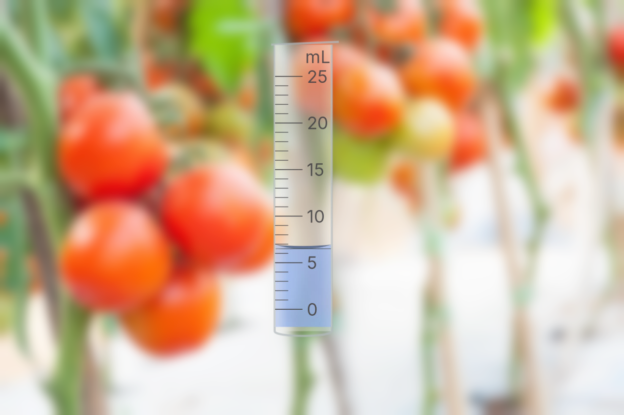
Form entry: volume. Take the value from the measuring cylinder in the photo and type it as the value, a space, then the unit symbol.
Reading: 6.5 mL
